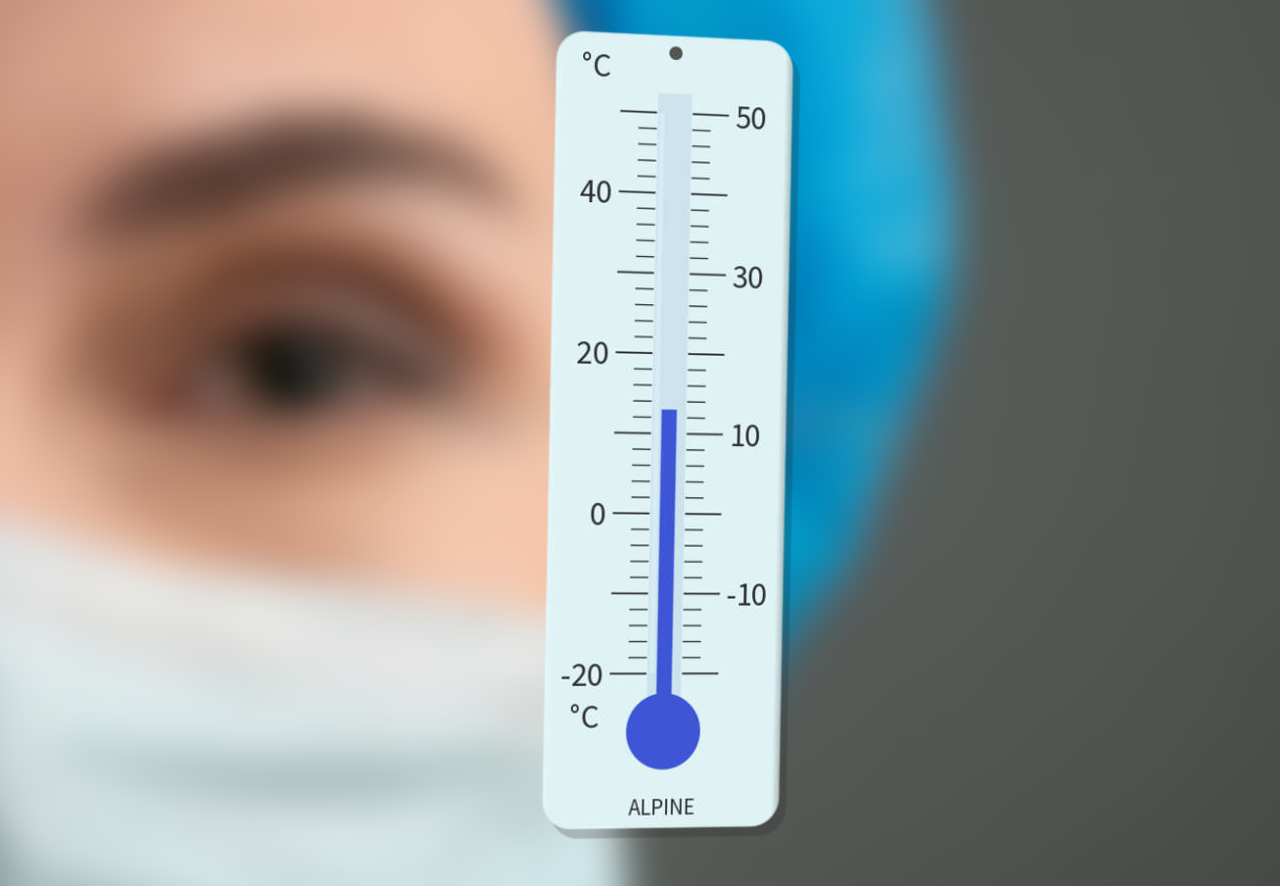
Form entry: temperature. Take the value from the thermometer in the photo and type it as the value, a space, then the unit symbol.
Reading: 13 °C
